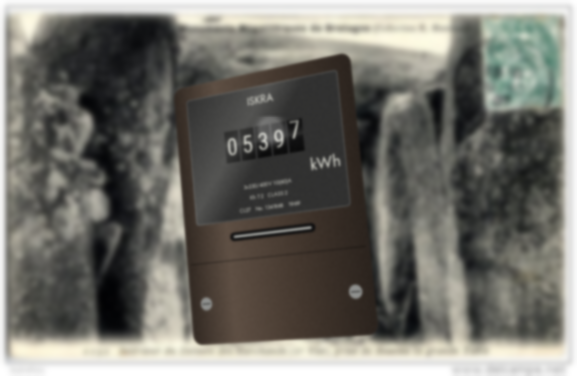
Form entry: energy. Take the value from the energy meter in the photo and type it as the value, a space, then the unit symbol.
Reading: 5397 kWh
